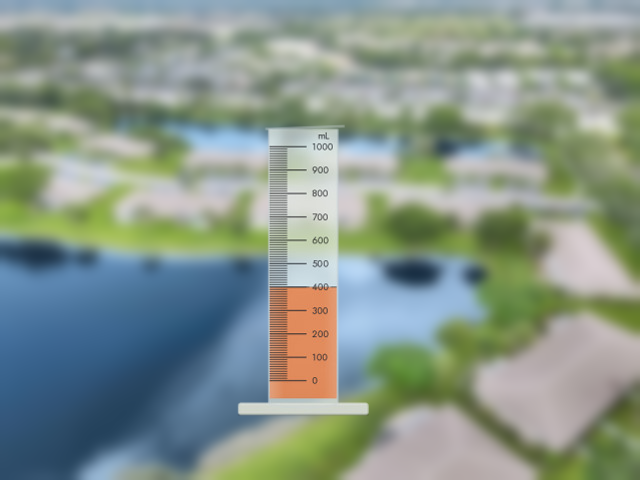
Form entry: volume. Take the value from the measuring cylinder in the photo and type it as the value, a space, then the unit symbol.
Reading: 400 mL
